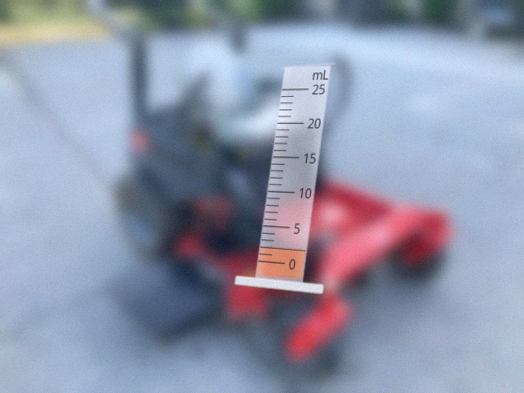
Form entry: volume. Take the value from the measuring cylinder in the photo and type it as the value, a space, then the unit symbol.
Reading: 2 mL
